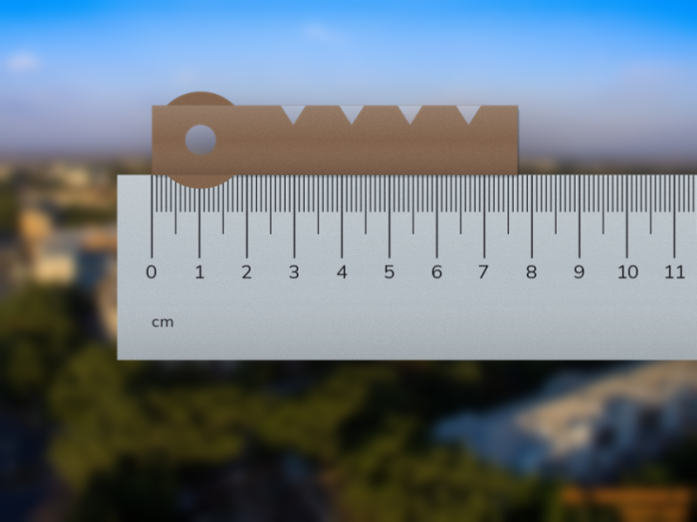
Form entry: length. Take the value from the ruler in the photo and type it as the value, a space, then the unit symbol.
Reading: 7.7 cm
